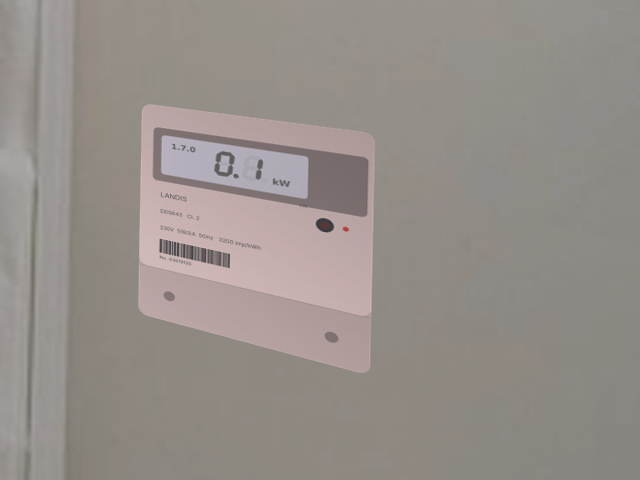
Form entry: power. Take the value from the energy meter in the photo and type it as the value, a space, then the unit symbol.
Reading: 0.1 kW
